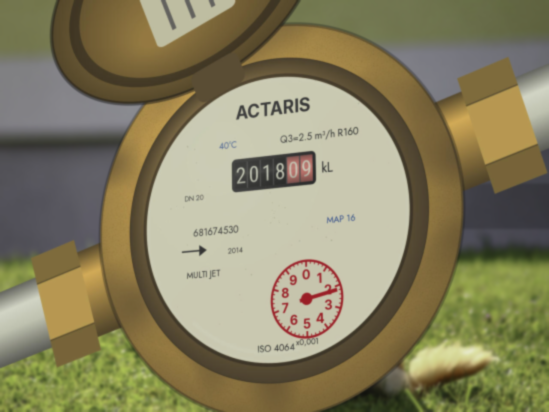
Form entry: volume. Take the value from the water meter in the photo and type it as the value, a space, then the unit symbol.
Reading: 2018.092 kL
